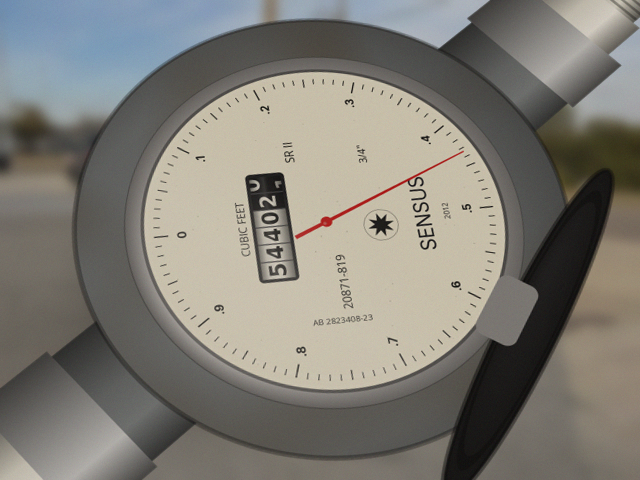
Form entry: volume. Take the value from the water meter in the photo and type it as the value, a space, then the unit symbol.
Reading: 544020.43 ft³
